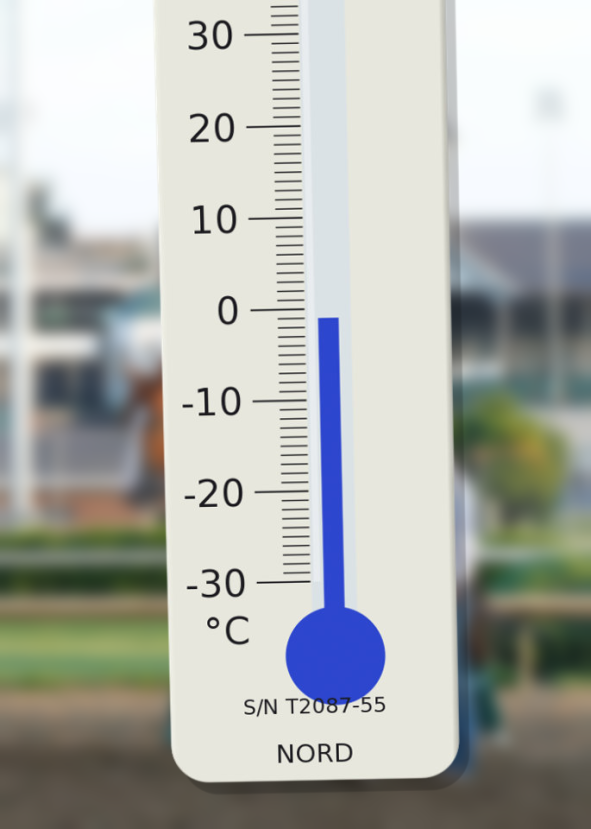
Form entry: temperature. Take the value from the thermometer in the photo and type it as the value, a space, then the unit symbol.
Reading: -1 °C
